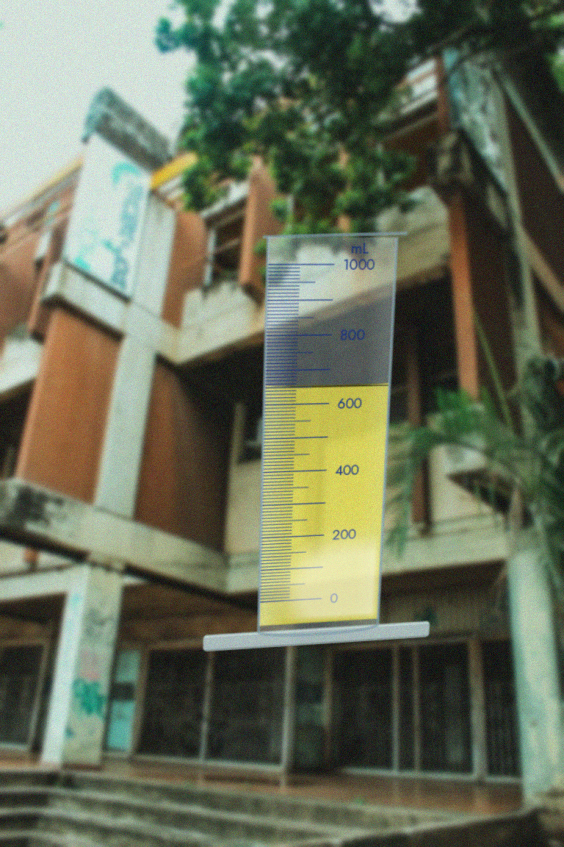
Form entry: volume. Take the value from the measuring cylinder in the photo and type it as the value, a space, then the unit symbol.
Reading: 650 mL
